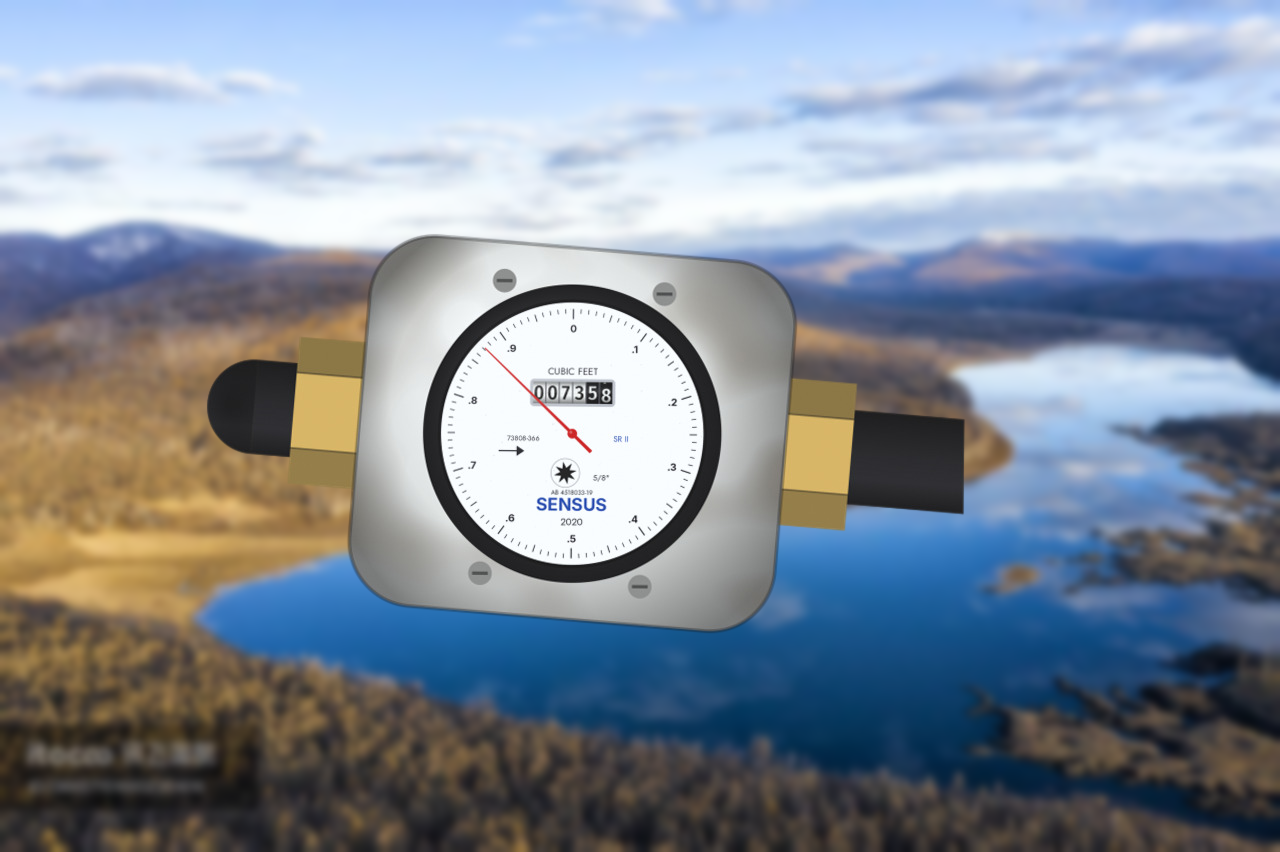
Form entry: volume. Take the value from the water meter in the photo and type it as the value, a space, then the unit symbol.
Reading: 7357.87 ft³
